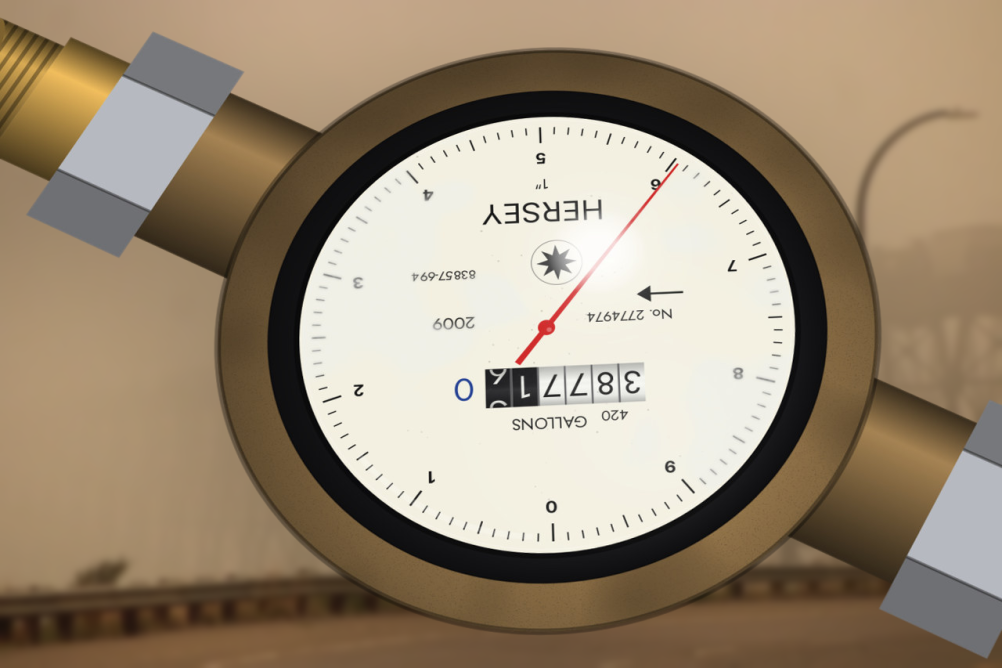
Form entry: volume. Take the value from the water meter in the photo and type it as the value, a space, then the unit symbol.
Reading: 3877156.0 gal
